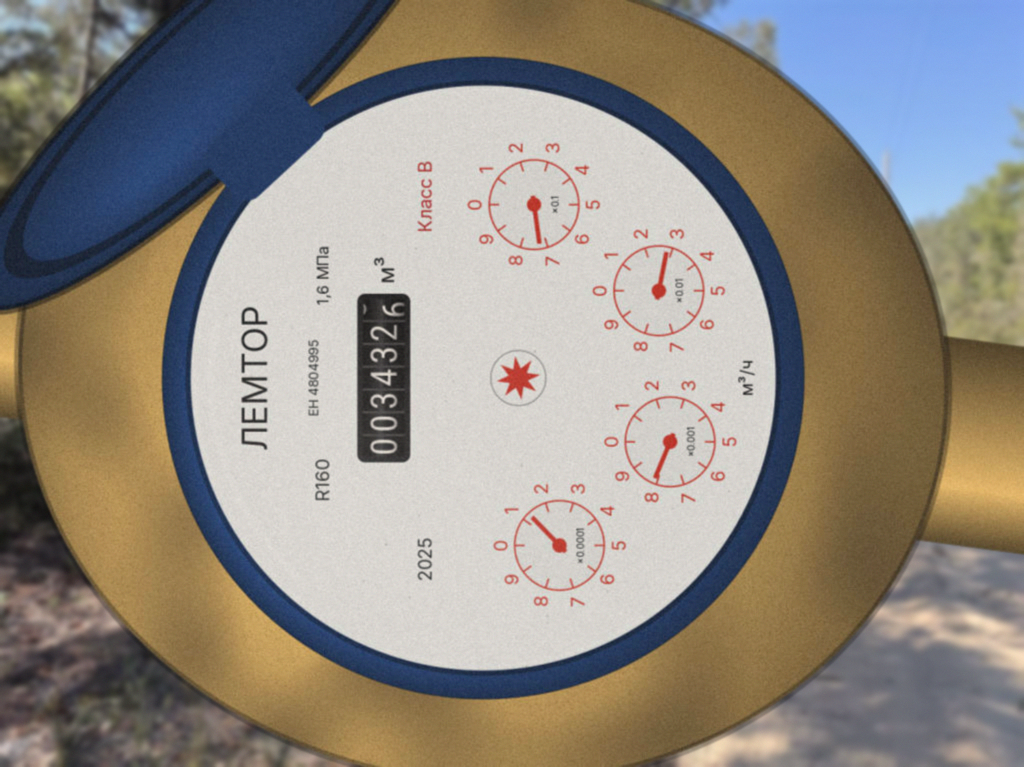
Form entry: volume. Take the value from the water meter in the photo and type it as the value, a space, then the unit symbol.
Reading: 34325.7281 m³
